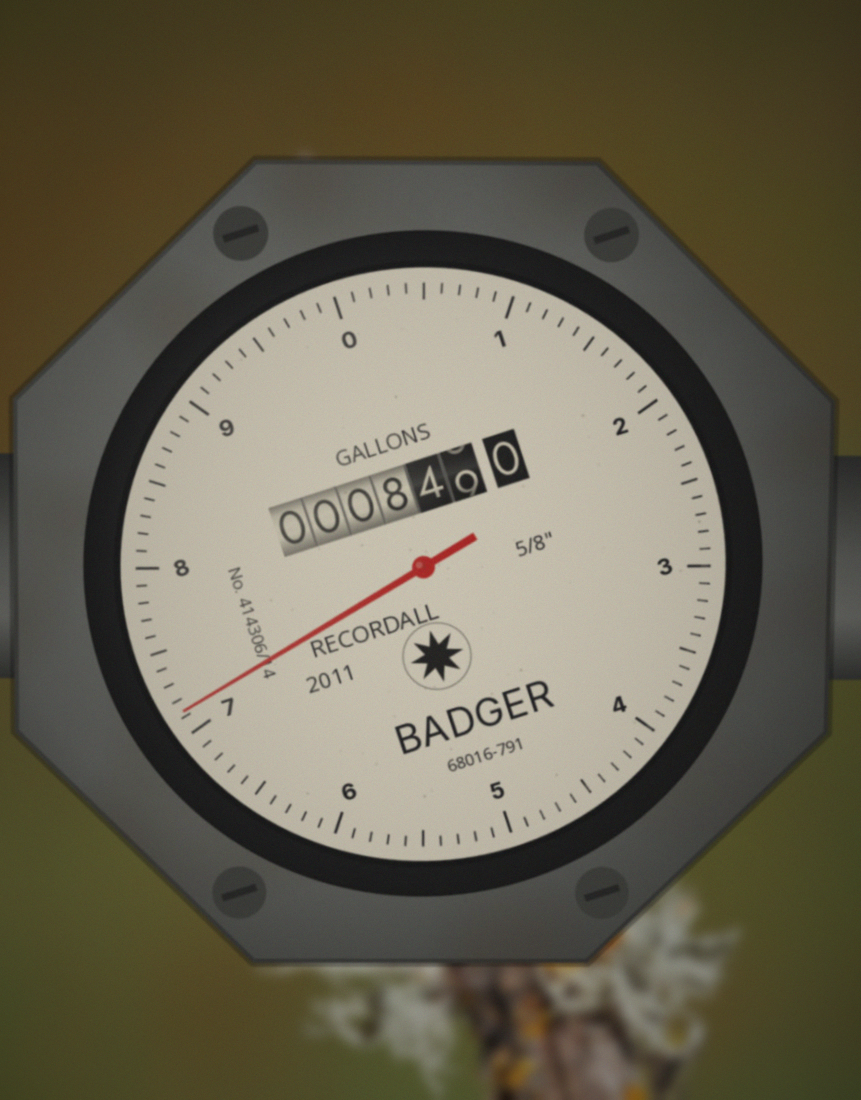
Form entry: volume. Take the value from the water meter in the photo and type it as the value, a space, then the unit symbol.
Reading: 8487.1 gal
